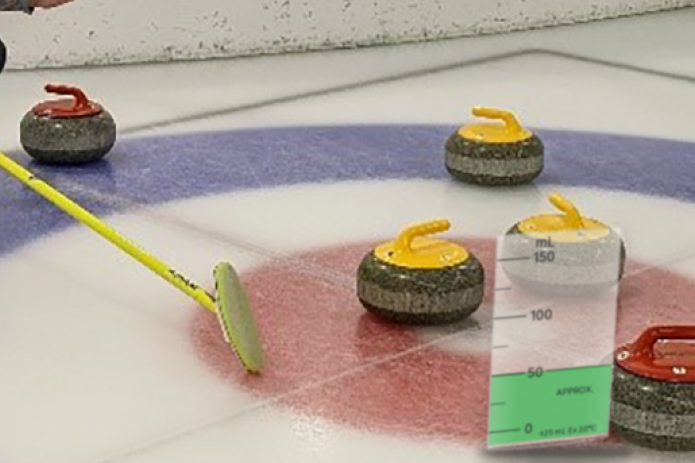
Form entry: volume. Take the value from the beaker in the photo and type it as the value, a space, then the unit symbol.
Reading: 50 mL
